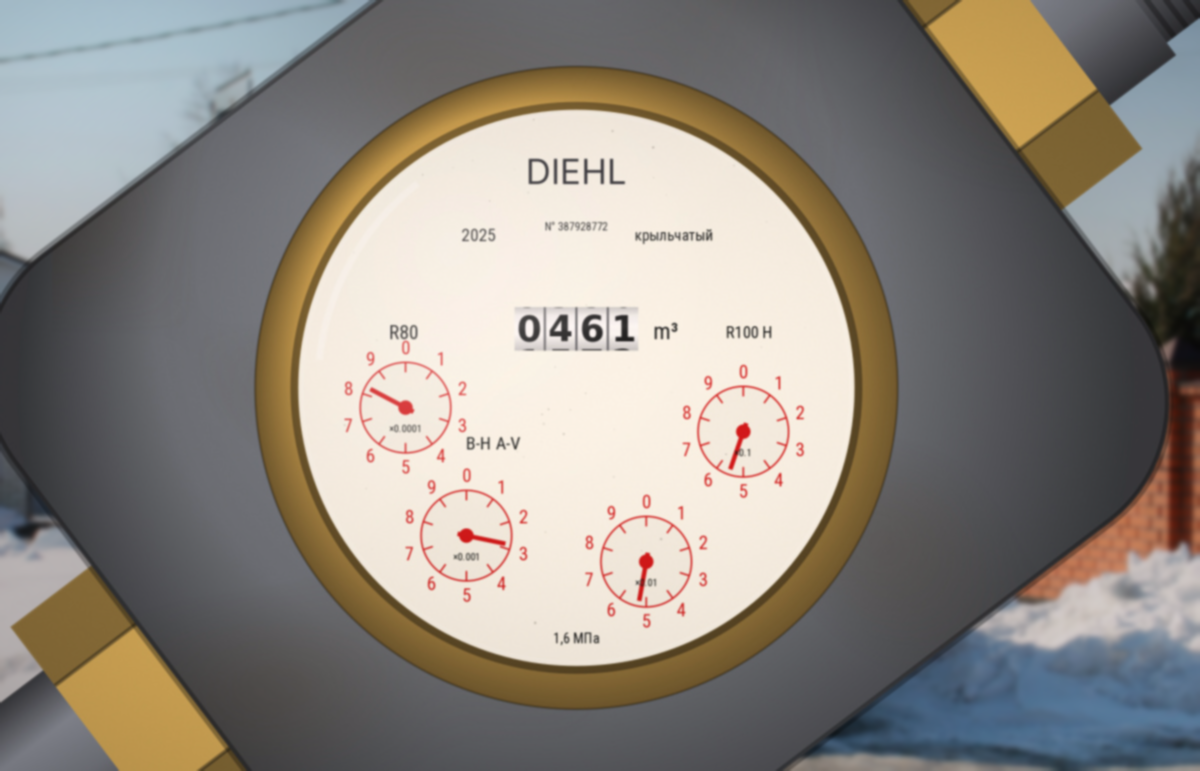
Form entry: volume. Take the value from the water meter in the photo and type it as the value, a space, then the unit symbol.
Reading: 461.5528 m³
